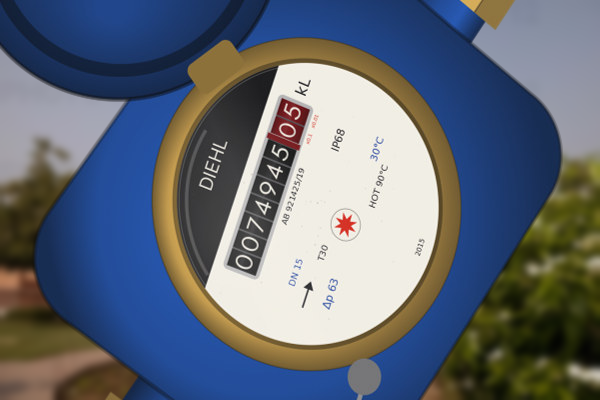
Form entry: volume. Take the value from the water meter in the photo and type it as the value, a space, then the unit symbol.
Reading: 74945.05 kL
